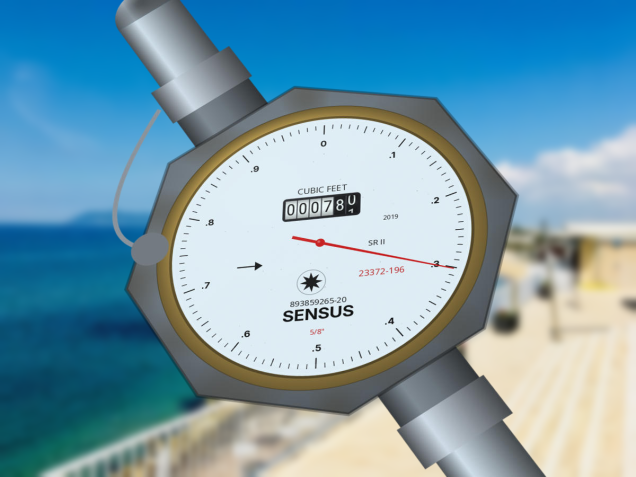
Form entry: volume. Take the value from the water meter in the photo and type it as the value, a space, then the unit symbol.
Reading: 780.30 ft³
